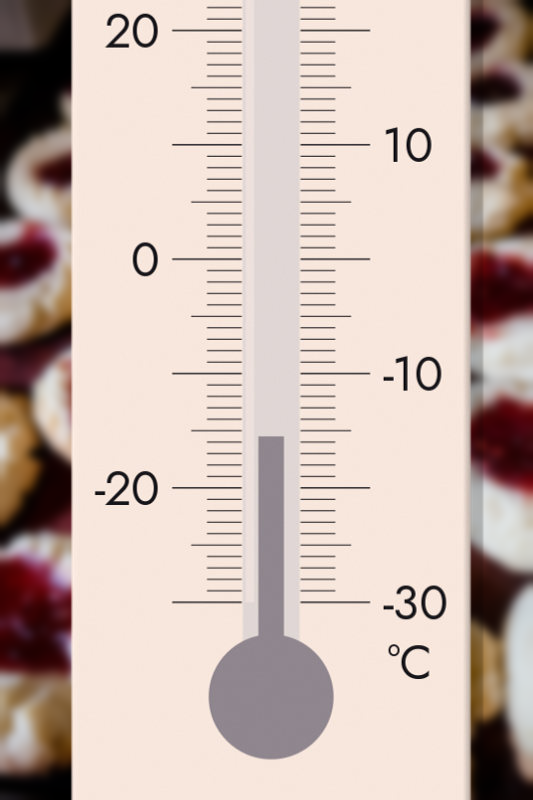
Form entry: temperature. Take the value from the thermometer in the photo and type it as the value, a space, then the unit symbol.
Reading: -15.5 °C
